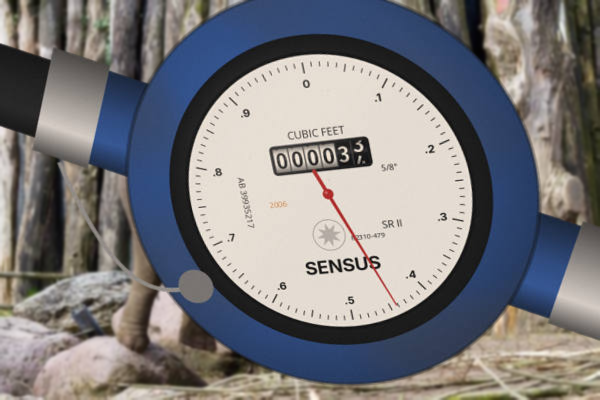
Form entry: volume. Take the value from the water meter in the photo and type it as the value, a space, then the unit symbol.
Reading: 33.44 ft³
